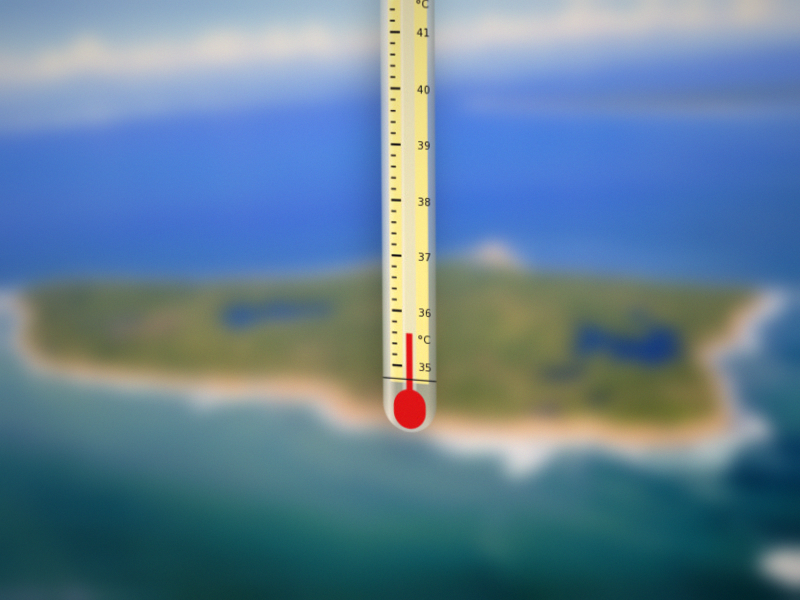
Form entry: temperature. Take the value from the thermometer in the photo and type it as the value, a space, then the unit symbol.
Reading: 35.6 °C
